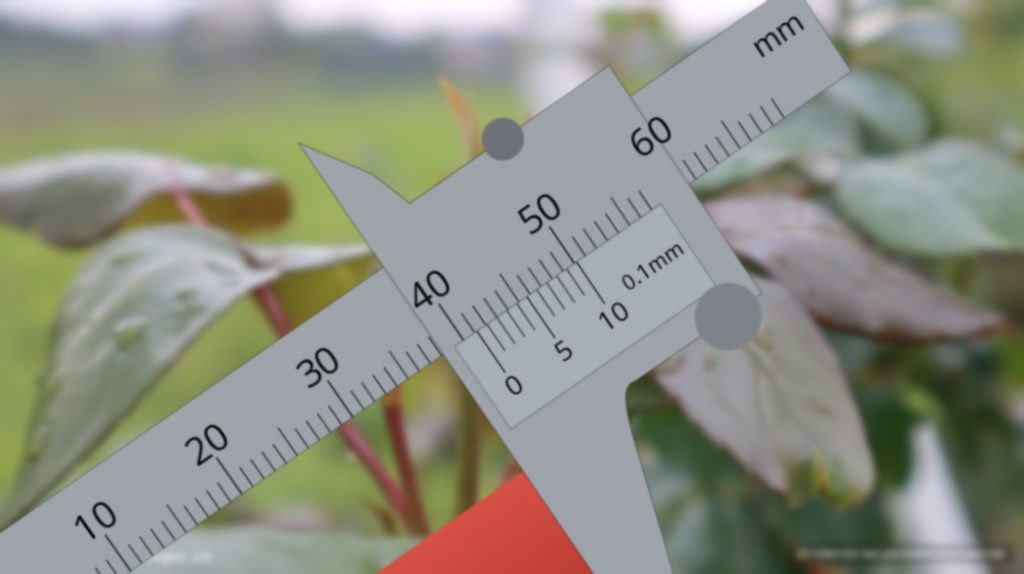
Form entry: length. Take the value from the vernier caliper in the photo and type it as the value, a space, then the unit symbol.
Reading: 41.2 mm
